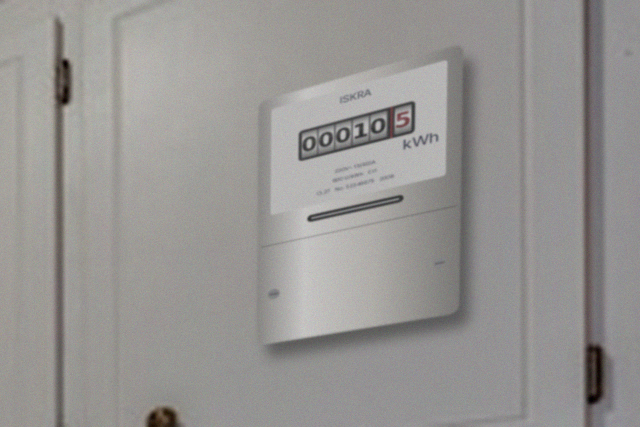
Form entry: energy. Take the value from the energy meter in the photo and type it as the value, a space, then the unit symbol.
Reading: 10.5 kWh
